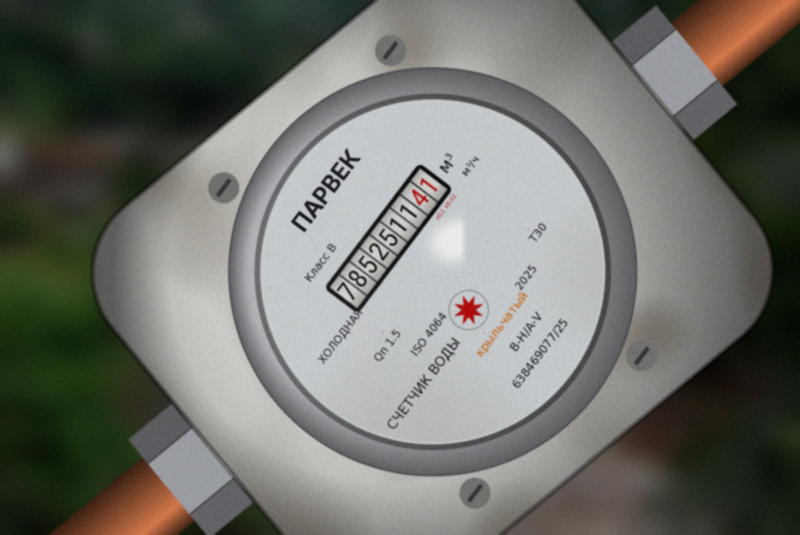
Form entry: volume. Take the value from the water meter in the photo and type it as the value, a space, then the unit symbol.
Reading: 7852511.41 m³
